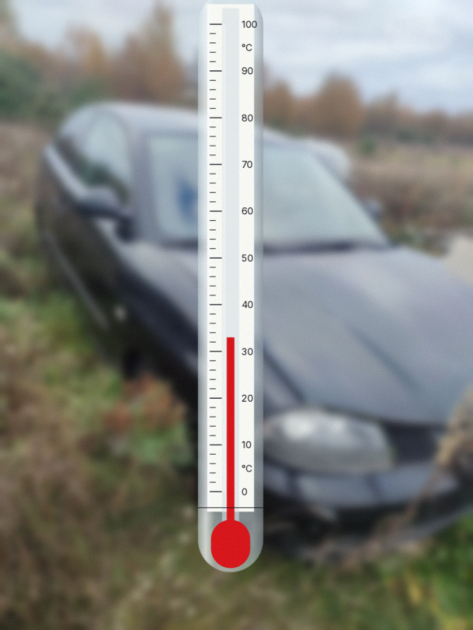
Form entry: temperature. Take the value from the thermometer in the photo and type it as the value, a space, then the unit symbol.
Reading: 33 °C
